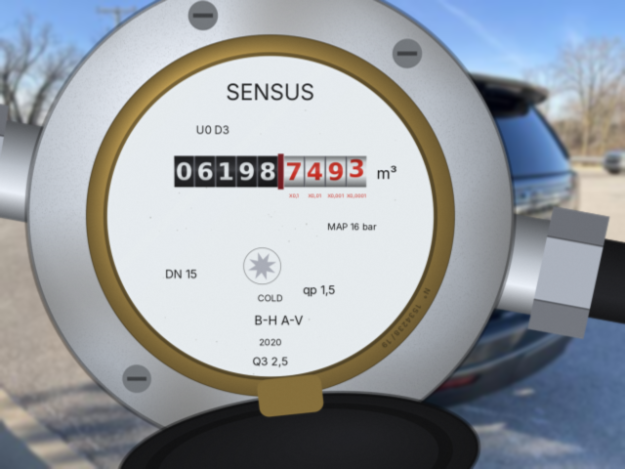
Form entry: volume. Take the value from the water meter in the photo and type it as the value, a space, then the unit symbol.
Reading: 6198.7493 m³
